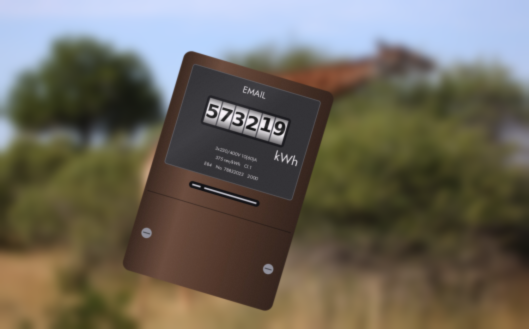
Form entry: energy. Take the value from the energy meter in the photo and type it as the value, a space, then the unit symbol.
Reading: 573219 kWh
